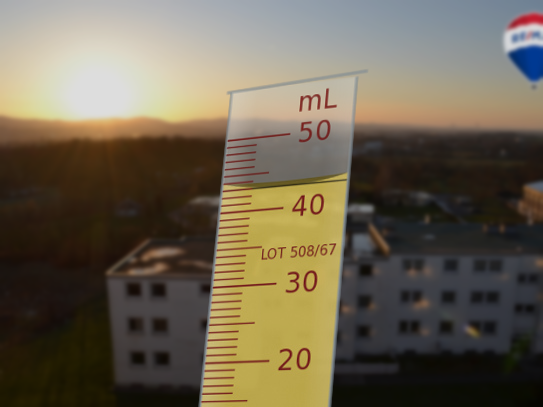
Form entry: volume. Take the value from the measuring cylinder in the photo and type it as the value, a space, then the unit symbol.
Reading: 43 mL
